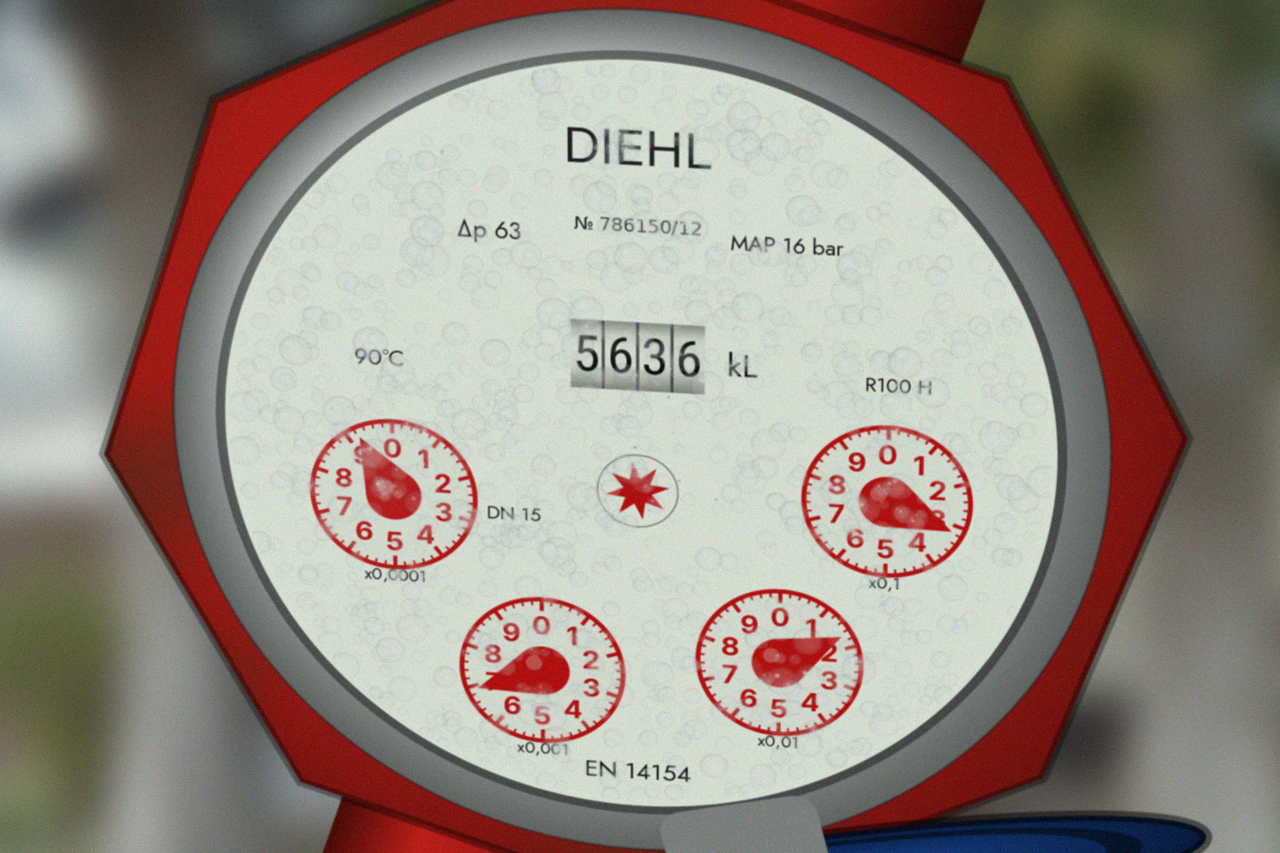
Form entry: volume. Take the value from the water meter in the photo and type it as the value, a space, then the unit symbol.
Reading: 5636.3169 kL
